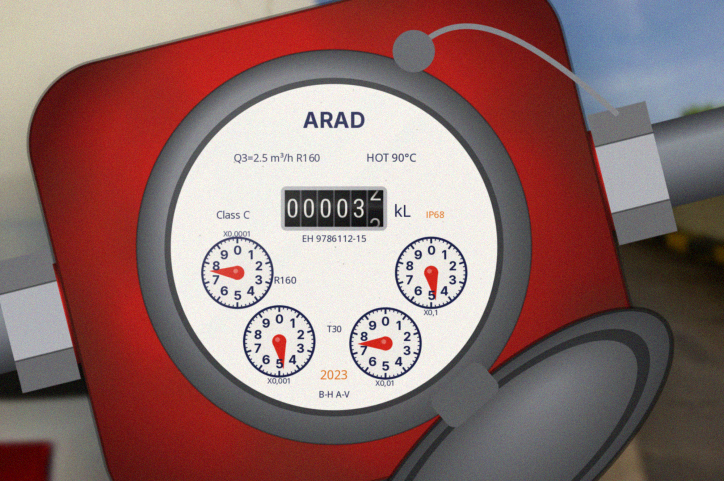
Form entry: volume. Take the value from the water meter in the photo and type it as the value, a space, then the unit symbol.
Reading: 32.4747 kL
